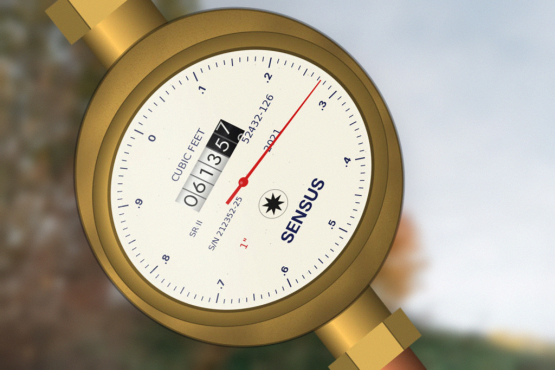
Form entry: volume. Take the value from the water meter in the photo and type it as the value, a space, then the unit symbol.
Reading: 61357.27 ft³
